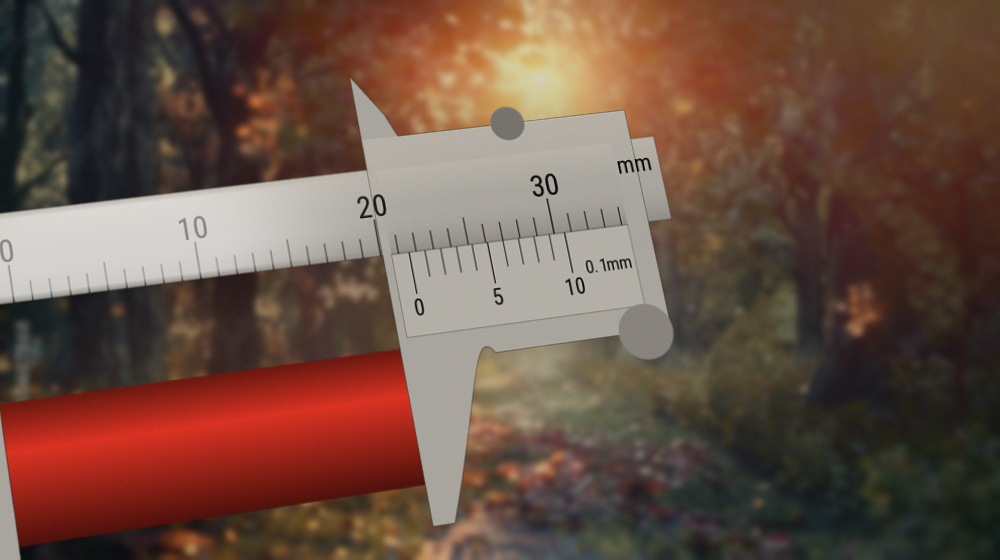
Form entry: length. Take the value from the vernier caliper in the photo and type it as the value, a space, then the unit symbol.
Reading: 21.6 mm
